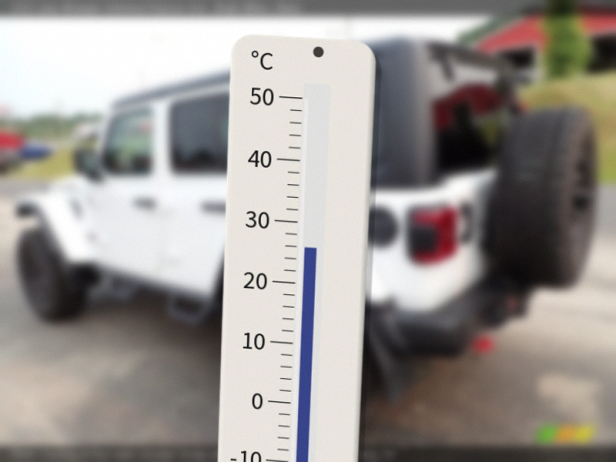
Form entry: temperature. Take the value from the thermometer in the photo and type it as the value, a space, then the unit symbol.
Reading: 26 °C
